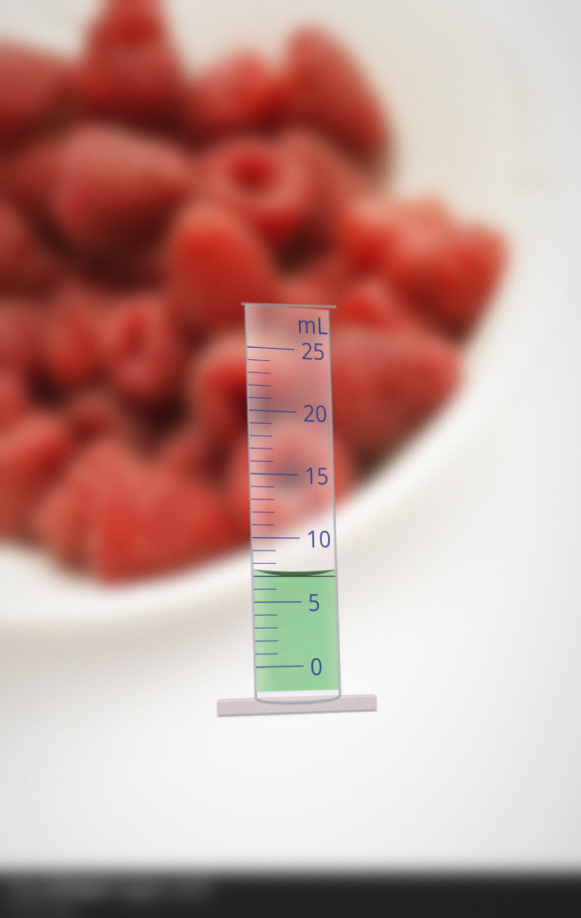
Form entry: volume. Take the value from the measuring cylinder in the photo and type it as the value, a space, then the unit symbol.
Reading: 7 mL
